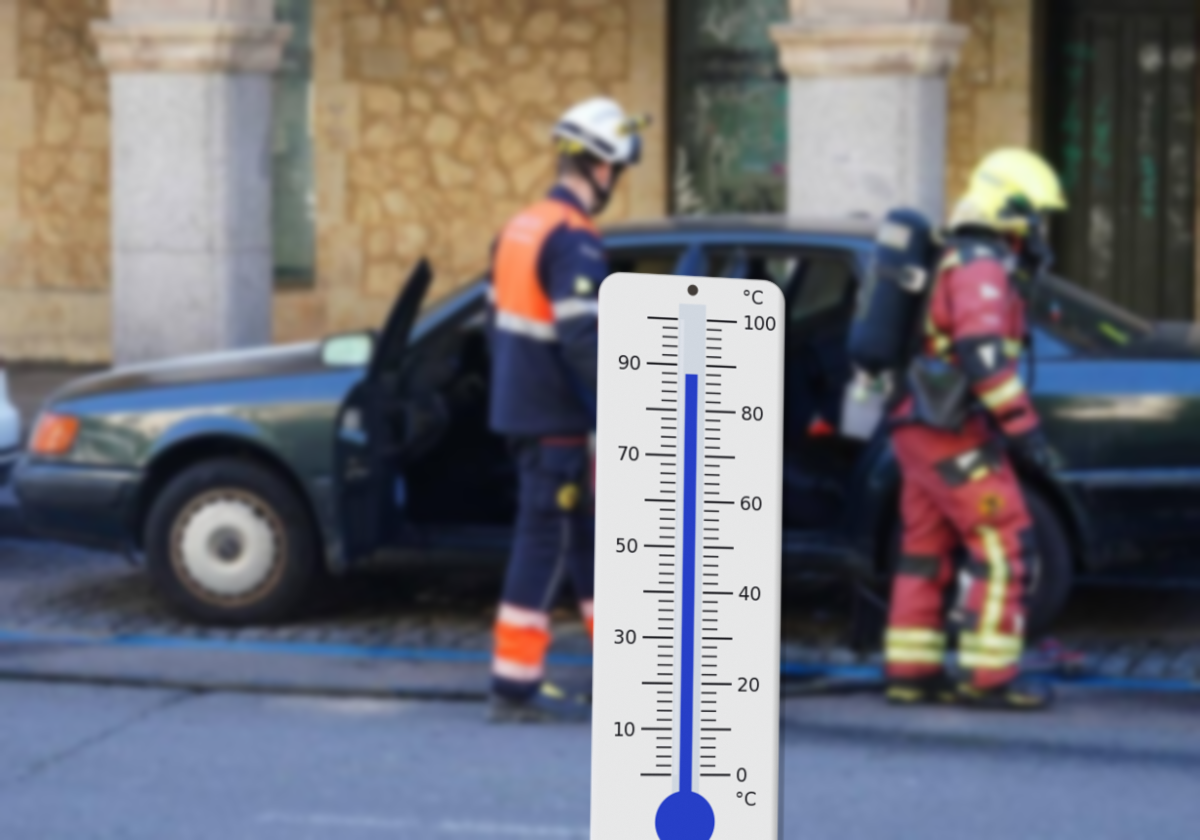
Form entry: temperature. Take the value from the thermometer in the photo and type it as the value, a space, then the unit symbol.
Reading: 88 °C
